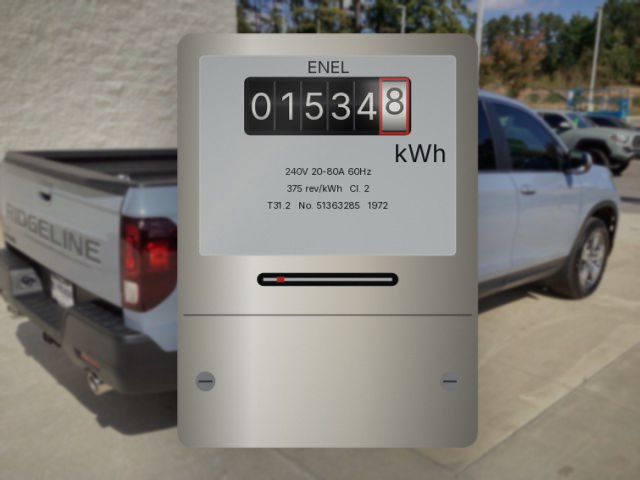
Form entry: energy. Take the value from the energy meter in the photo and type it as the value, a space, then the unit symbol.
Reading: 1534.8 kWh
